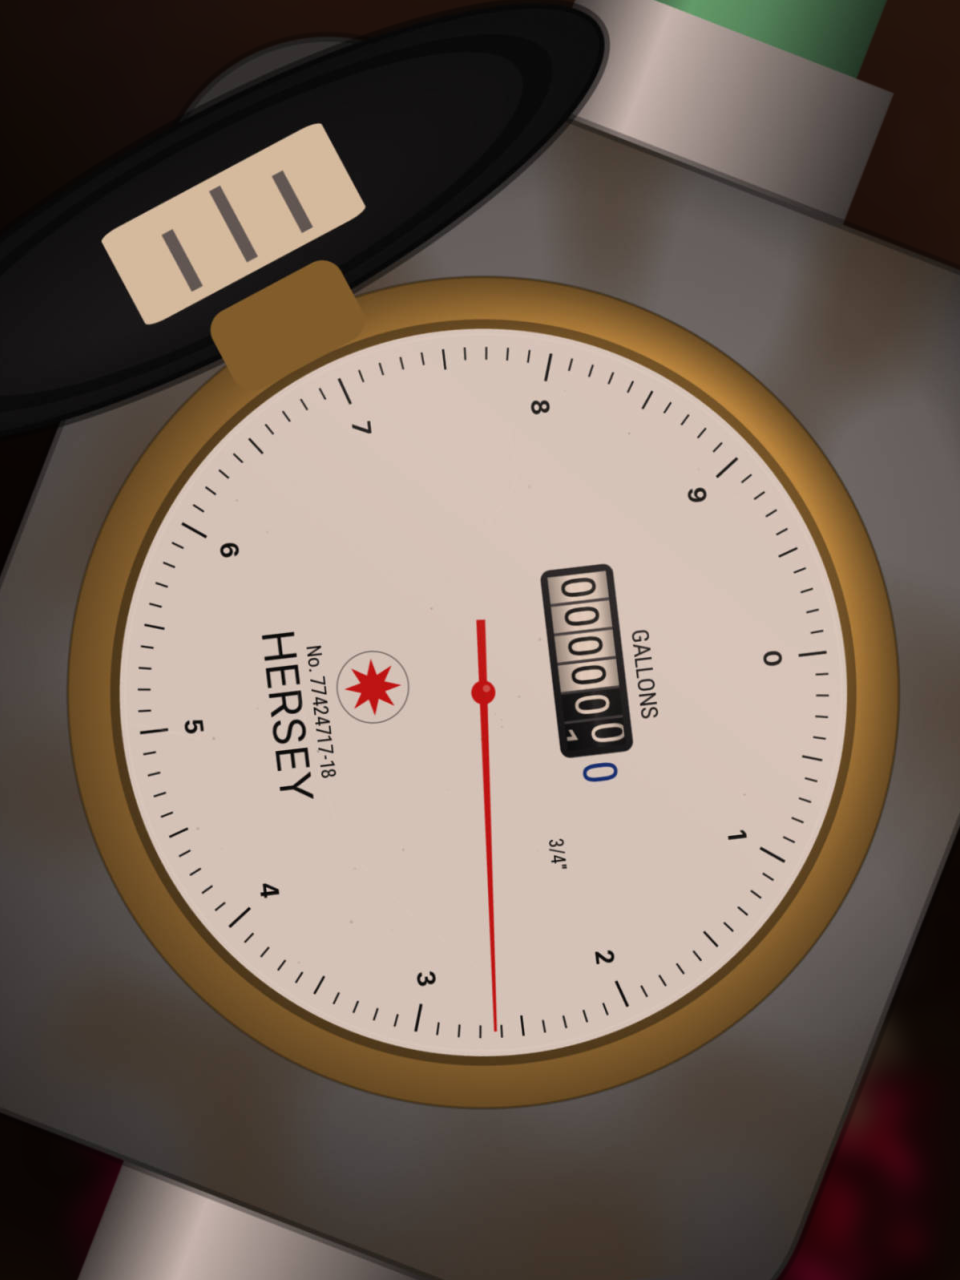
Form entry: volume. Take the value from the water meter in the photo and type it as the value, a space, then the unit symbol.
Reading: 2.6 gal
